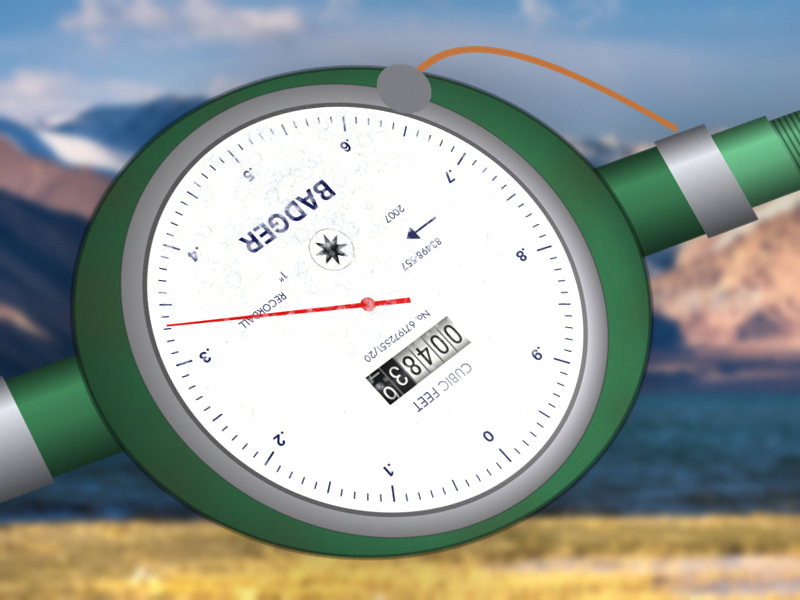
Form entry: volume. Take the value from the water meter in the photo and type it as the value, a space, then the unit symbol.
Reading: 4836.33 ft³
